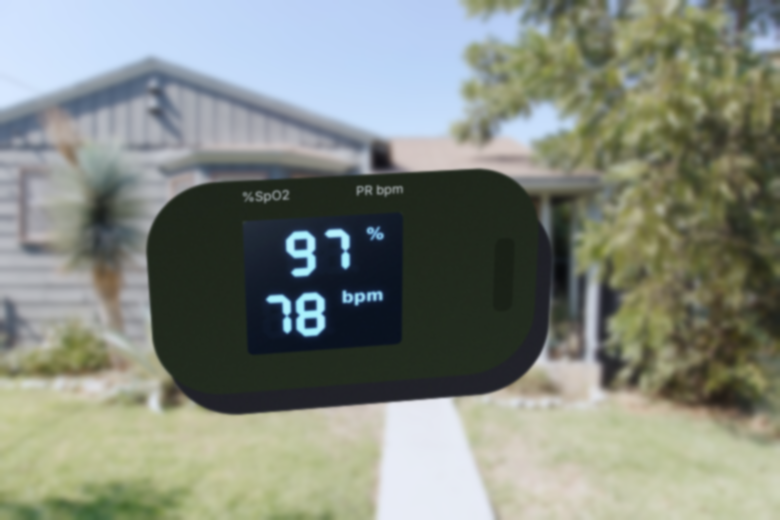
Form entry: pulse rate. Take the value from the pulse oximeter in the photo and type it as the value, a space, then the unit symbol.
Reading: 78 bpm
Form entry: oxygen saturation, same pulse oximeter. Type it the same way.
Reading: 97 %
